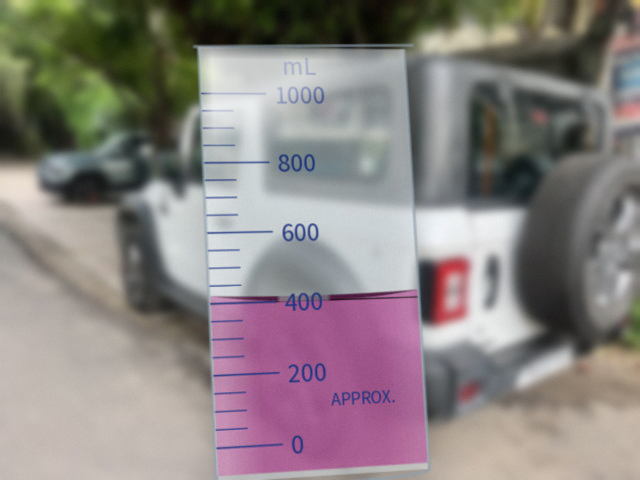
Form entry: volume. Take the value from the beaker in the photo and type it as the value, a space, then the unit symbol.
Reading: 400 mL
